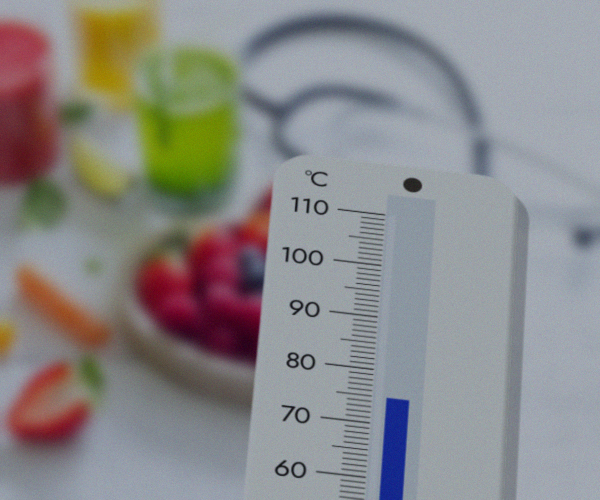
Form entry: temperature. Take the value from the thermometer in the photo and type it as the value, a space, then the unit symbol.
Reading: 75 °C
